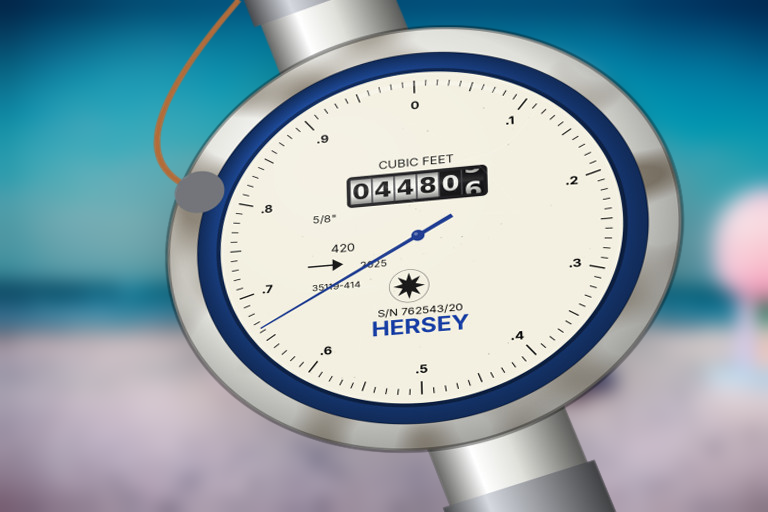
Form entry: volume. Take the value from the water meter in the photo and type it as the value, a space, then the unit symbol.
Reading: 44805.66 ft³
